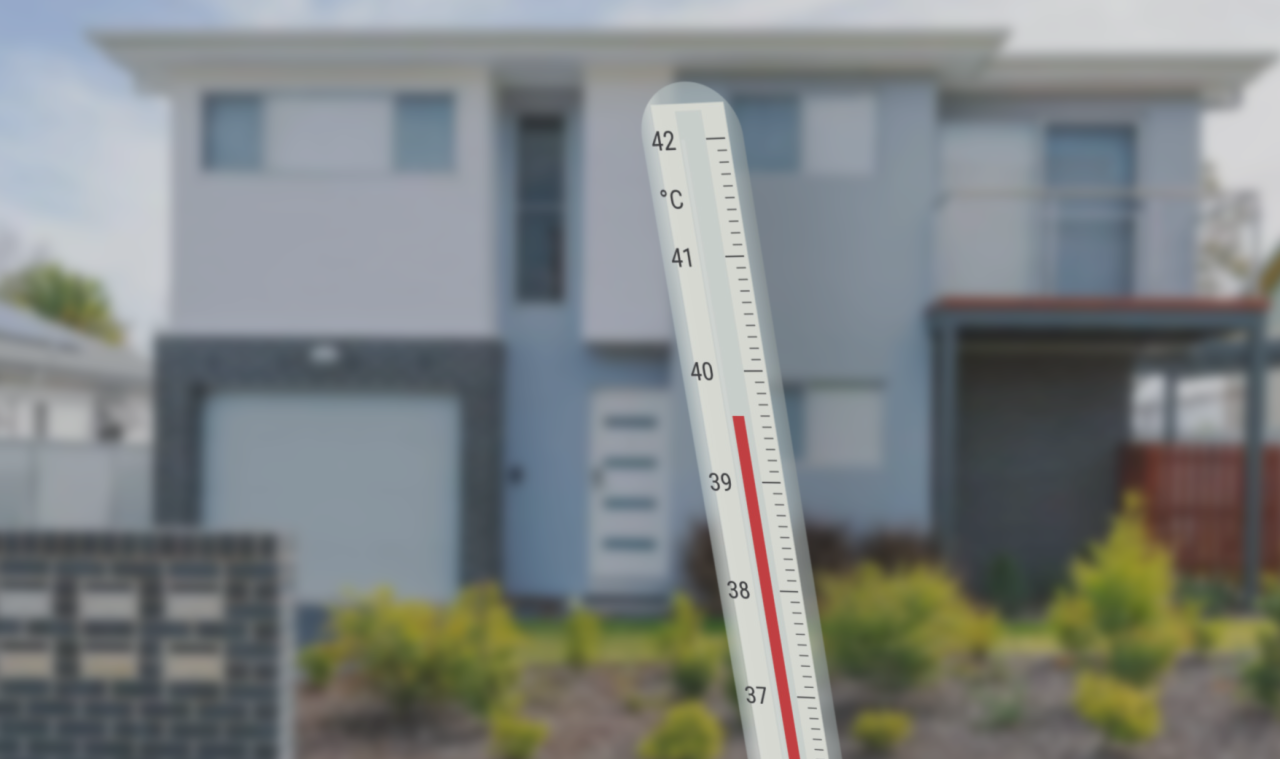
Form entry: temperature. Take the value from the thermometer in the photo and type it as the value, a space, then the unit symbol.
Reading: 39.6 °C
